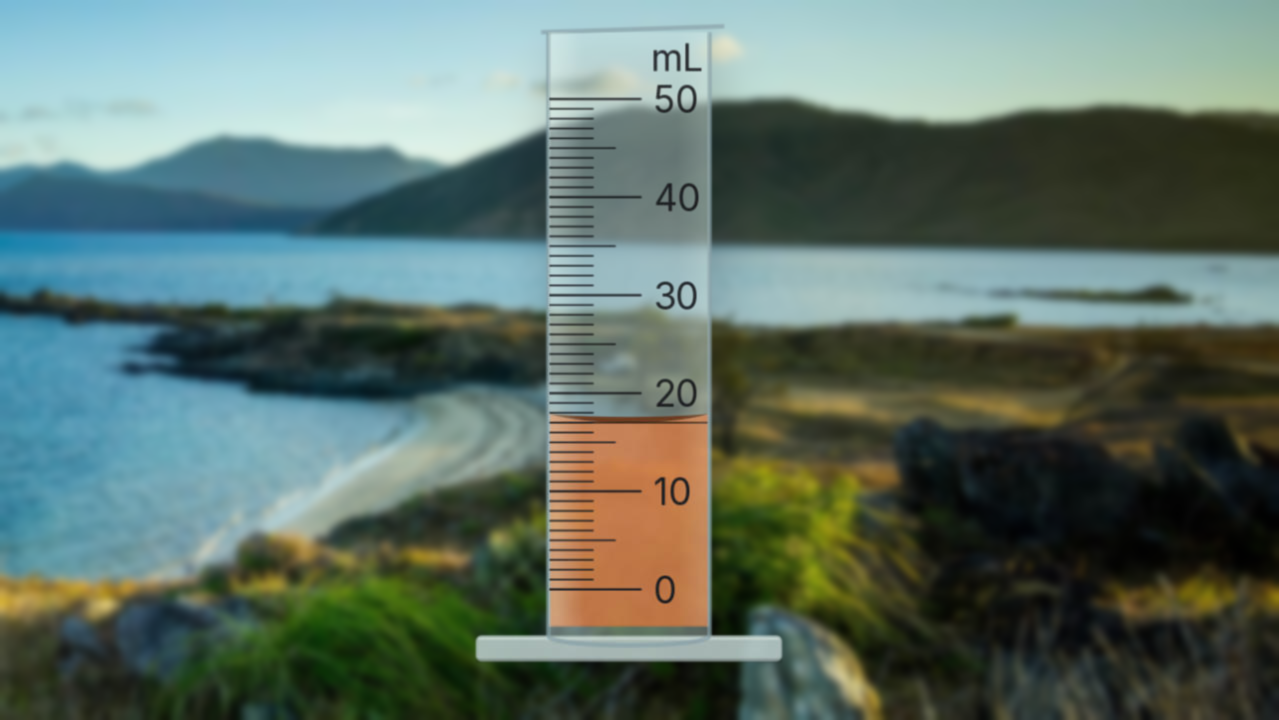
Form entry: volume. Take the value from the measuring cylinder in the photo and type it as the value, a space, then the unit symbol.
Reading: 17 mL
